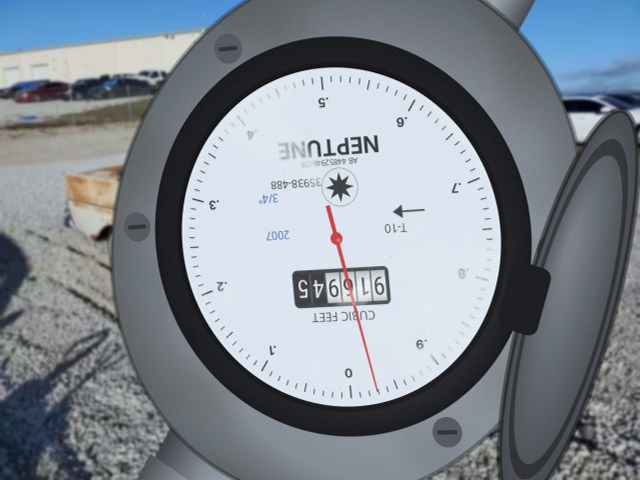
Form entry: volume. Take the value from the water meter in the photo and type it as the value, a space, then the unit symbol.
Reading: 916944.97 ft³
